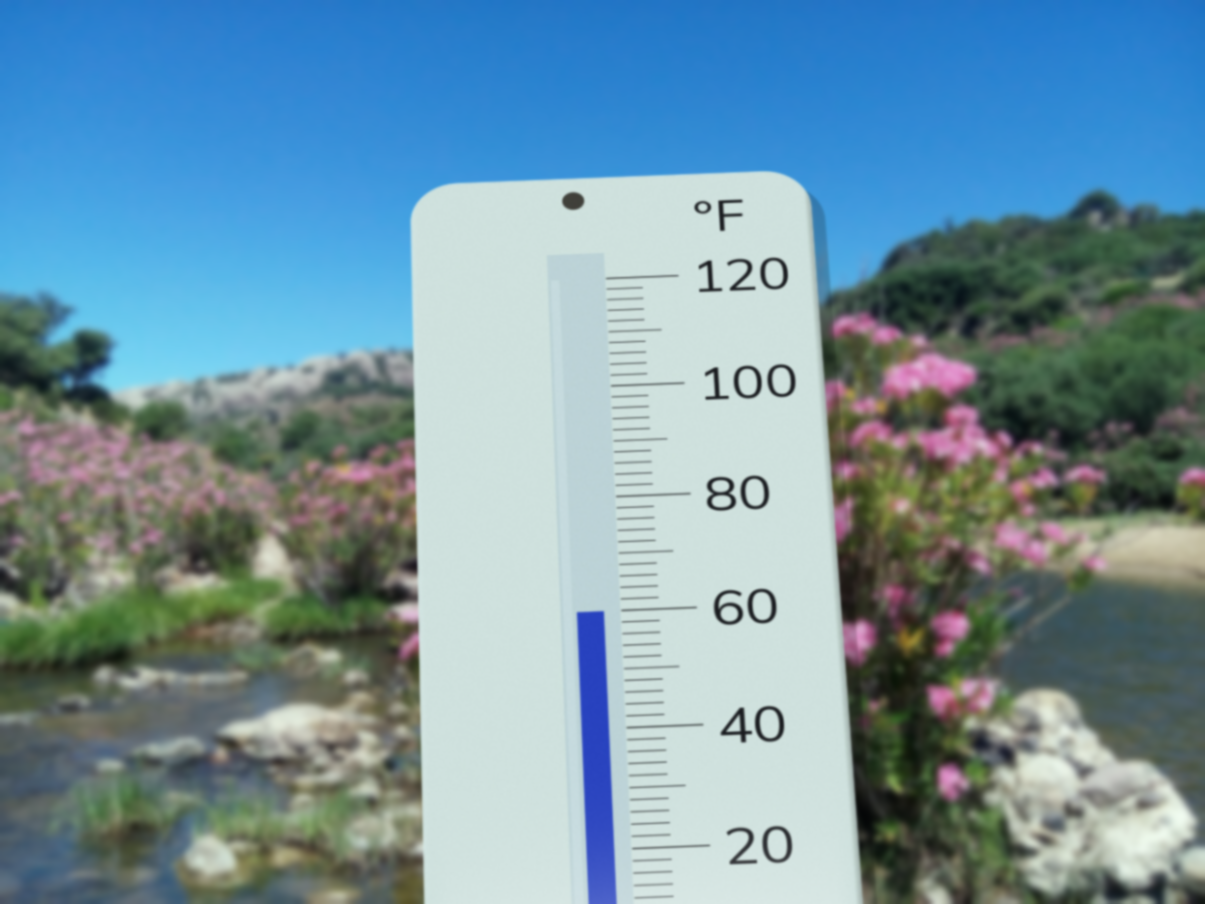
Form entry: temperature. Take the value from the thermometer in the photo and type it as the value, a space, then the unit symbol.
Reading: 60 °F
